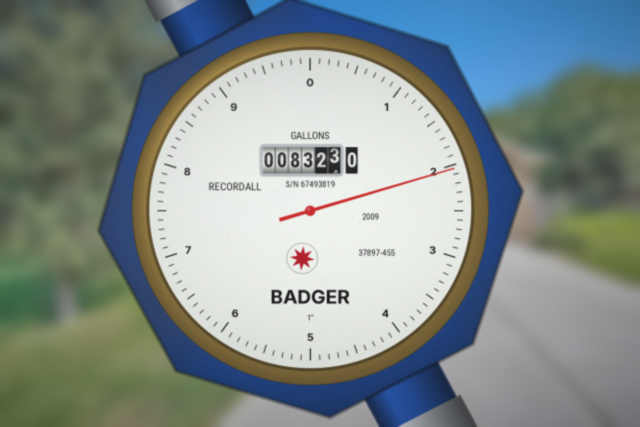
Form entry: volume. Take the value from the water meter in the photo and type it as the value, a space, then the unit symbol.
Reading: 83232.0 gal
